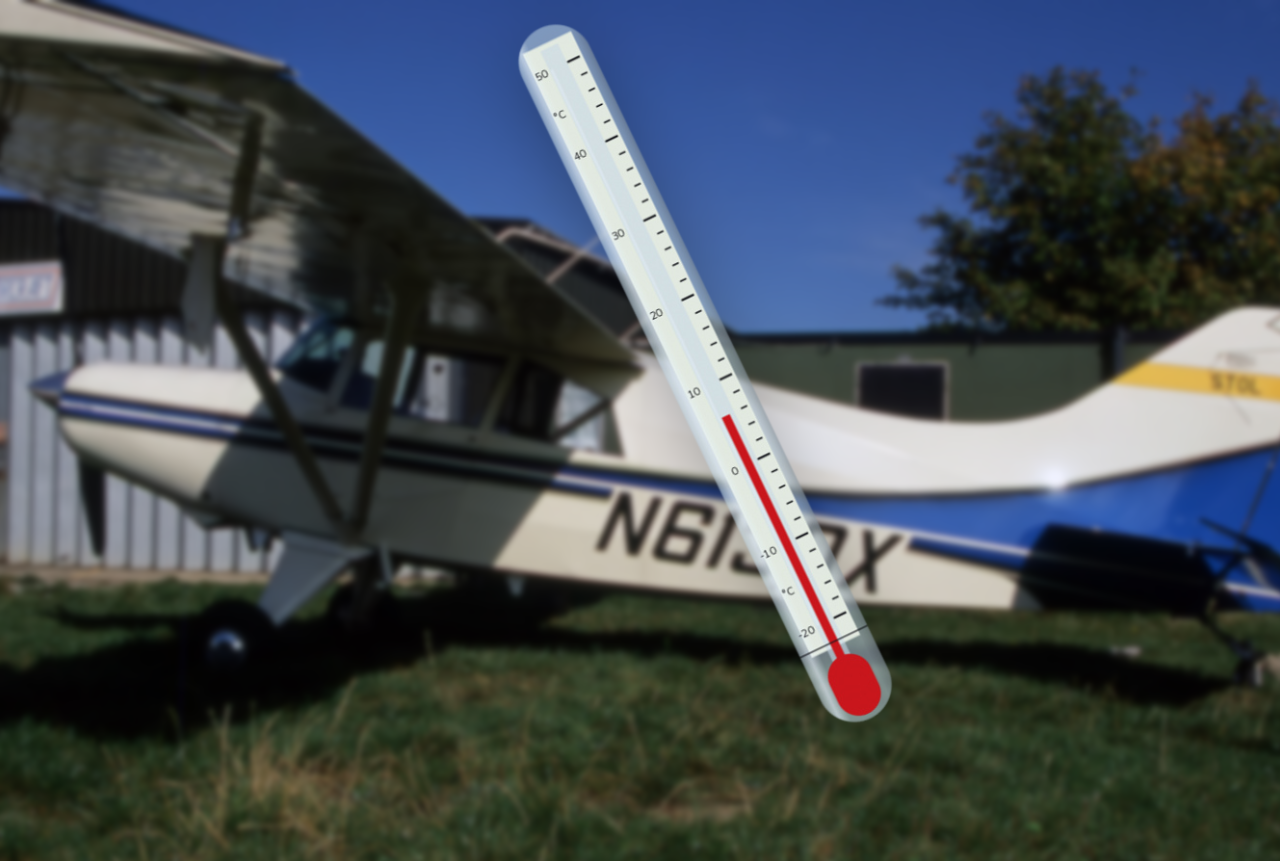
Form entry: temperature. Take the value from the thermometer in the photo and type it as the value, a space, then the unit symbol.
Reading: 6 °C
